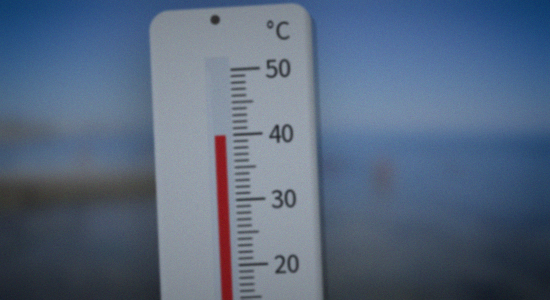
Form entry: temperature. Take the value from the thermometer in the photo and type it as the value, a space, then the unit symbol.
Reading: 40 °C
